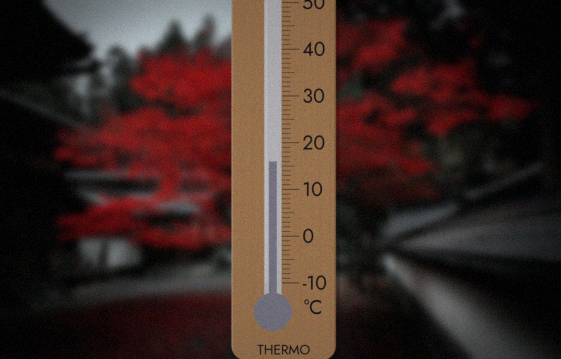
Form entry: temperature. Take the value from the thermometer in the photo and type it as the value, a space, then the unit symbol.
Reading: 16 °C
